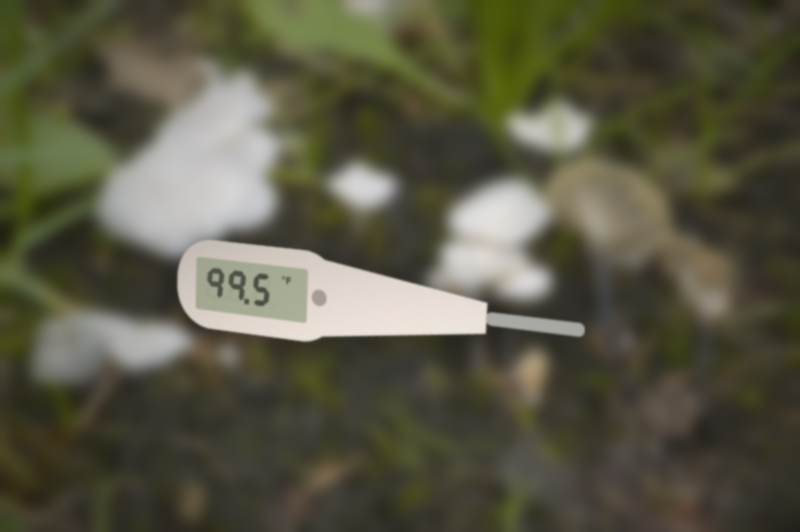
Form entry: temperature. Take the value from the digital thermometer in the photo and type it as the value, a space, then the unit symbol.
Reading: 99.5 °F
